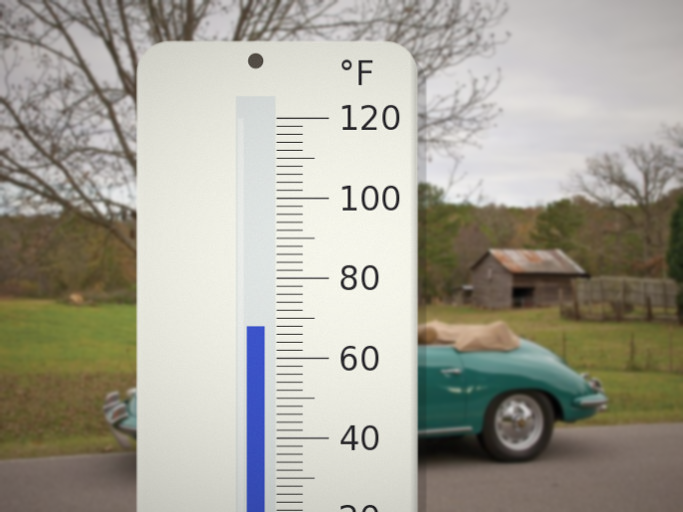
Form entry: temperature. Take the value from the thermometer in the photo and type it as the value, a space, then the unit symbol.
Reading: 68 °F
